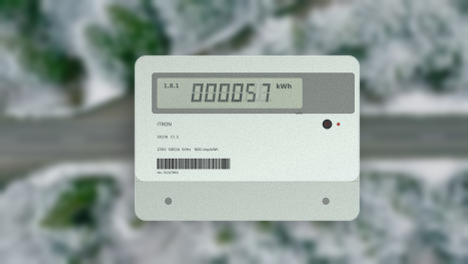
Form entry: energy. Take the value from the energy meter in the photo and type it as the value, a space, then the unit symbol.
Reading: 57 kWh
